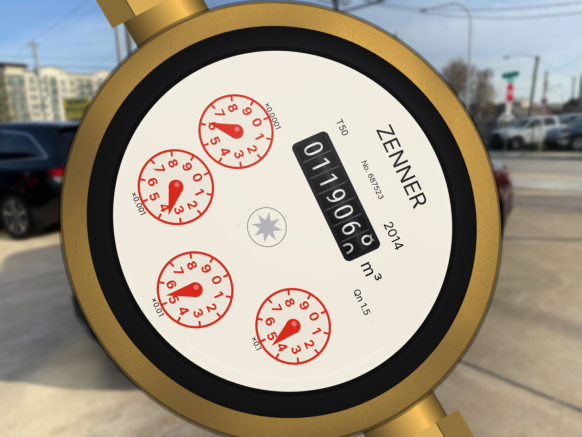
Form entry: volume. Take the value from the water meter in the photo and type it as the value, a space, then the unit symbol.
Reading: 119068.4536 m³
